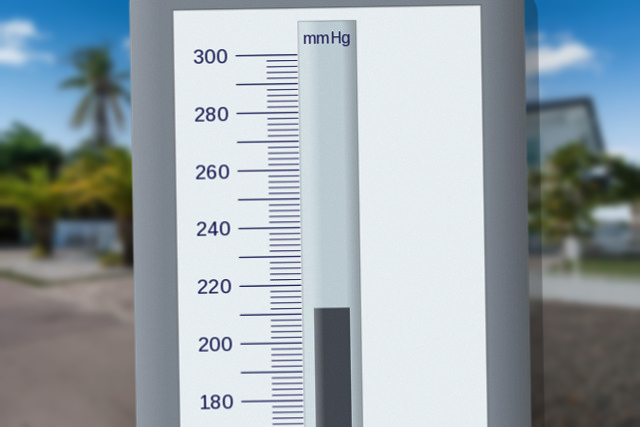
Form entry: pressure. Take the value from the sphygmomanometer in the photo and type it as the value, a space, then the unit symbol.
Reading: 212 mmHg
